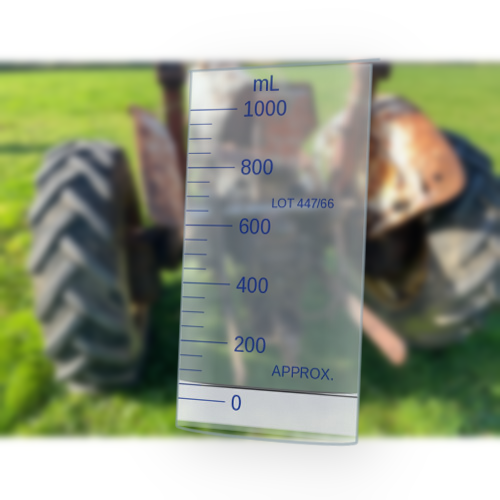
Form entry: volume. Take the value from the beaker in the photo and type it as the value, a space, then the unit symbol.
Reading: 50 mL
